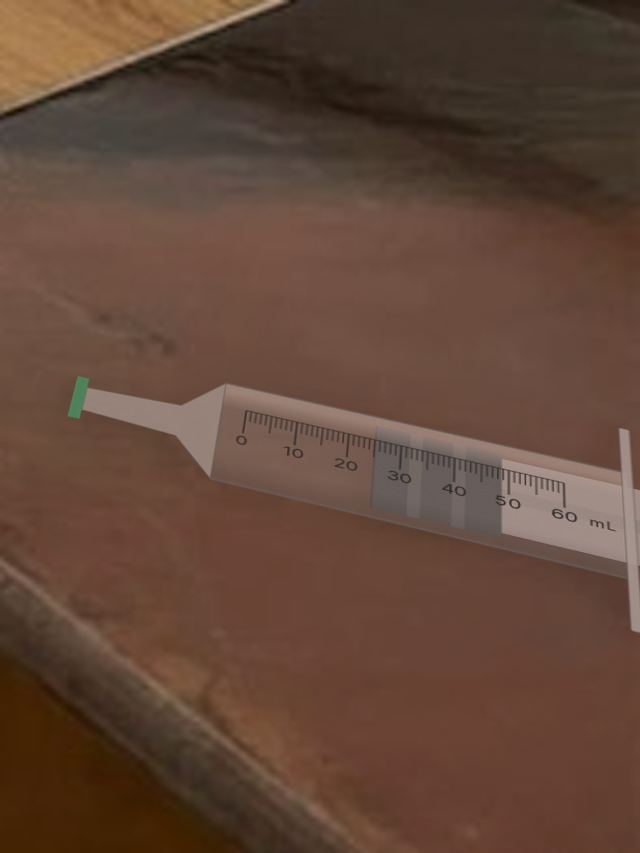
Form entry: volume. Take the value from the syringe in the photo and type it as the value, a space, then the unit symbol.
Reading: 25 mL
